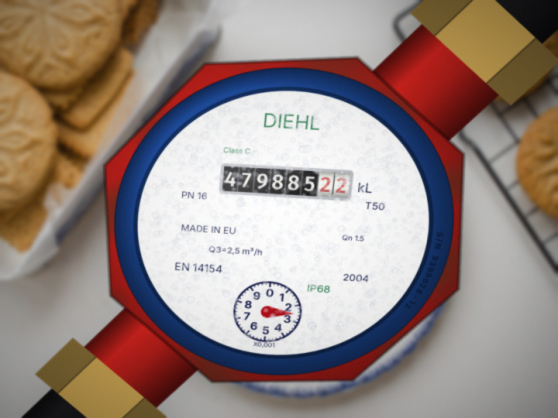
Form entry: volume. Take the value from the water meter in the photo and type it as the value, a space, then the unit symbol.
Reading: 479885.222 kL
